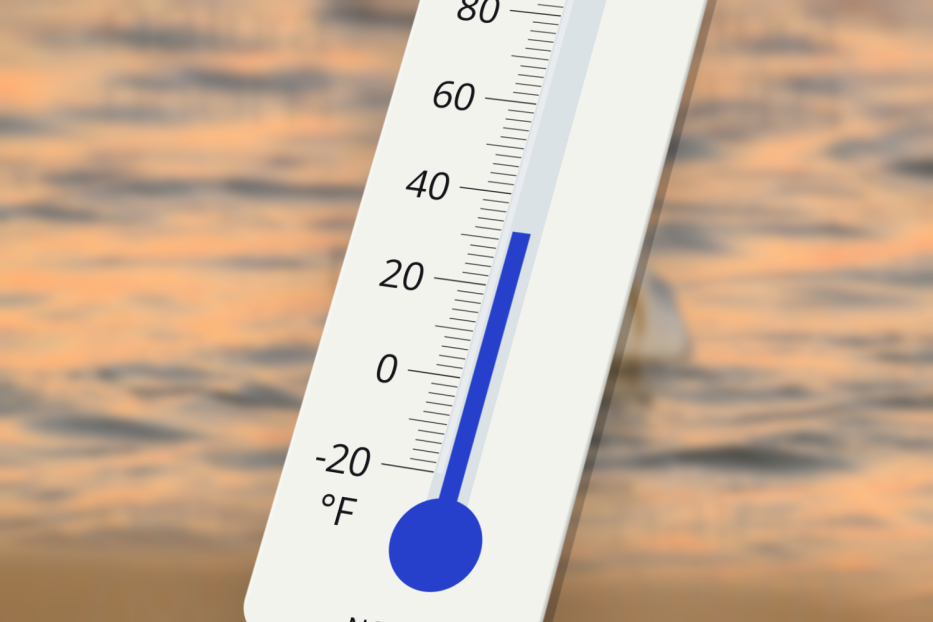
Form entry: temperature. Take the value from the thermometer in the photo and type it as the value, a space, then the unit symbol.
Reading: 32 °F
